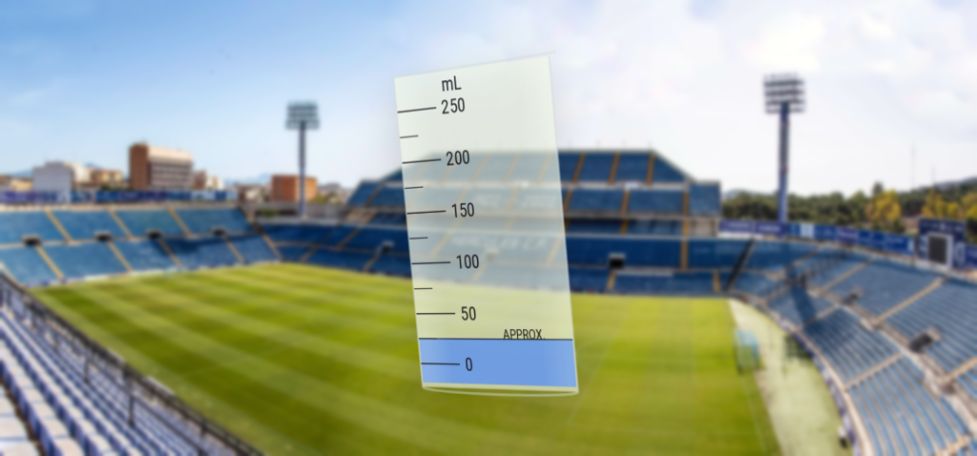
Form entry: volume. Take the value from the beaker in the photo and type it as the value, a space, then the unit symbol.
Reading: 25 mL
